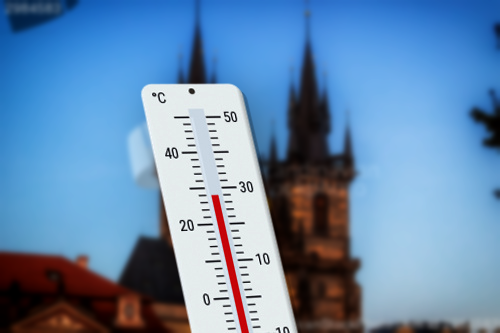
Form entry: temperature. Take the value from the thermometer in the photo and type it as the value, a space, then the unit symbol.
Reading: 28 °C
